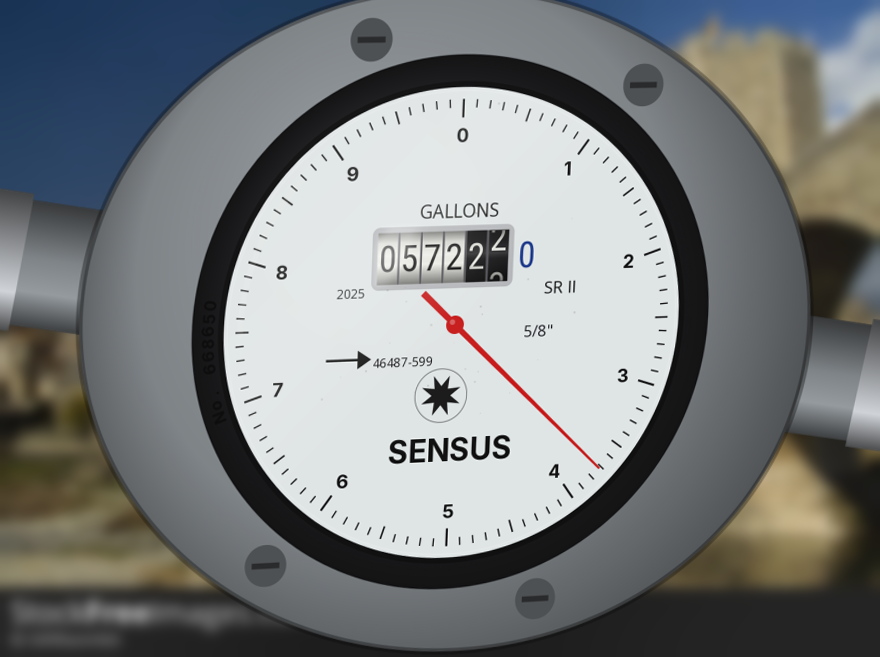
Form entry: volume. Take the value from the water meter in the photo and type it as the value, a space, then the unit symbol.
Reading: 572223.7 gal
